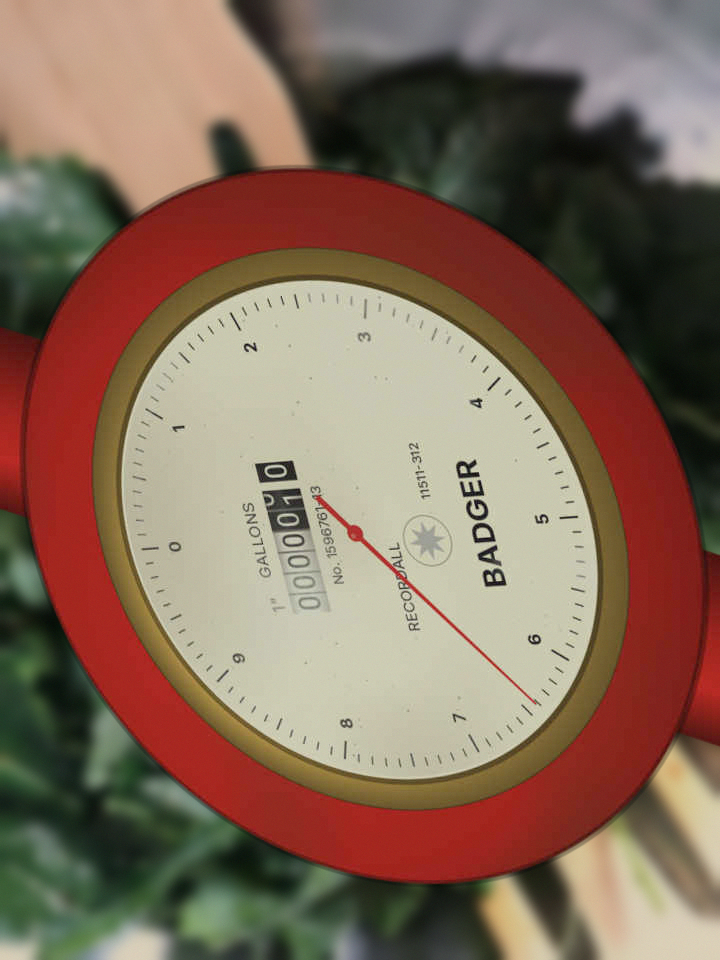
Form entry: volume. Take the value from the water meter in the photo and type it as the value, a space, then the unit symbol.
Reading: 6.4 gal
